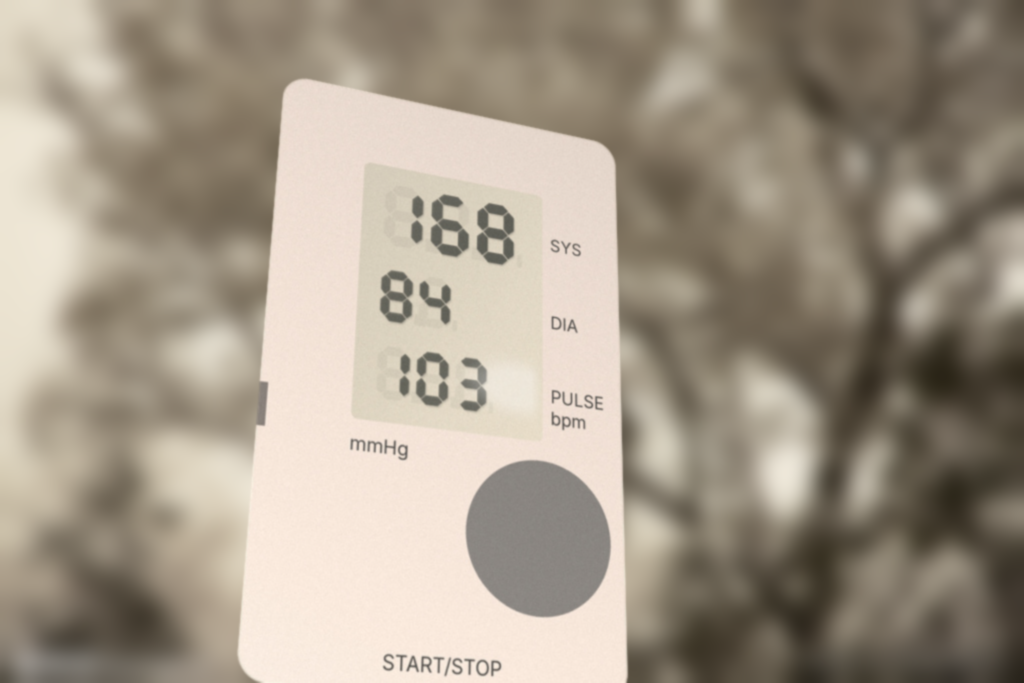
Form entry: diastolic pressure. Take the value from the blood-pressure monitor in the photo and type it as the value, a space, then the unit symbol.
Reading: 84 mmHg
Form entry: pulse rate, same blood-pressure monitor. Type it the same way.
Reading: 103 bpm
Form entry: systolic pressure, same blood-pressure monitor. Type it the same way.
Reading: 168 mmHg
